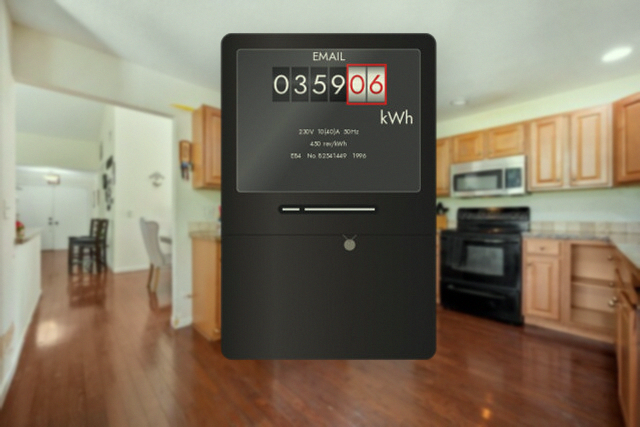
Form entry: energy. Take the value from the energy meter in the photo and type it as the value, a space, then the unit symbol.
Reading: 359.06 kWh
